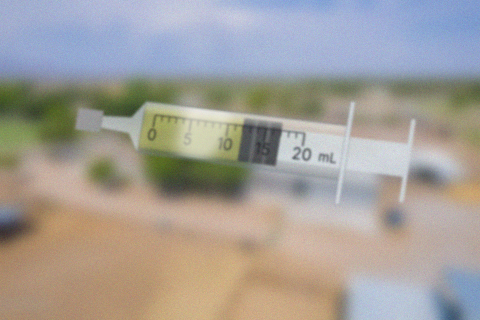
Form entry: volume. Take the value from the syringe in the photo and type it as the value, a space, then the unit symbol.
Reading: 12 mL
